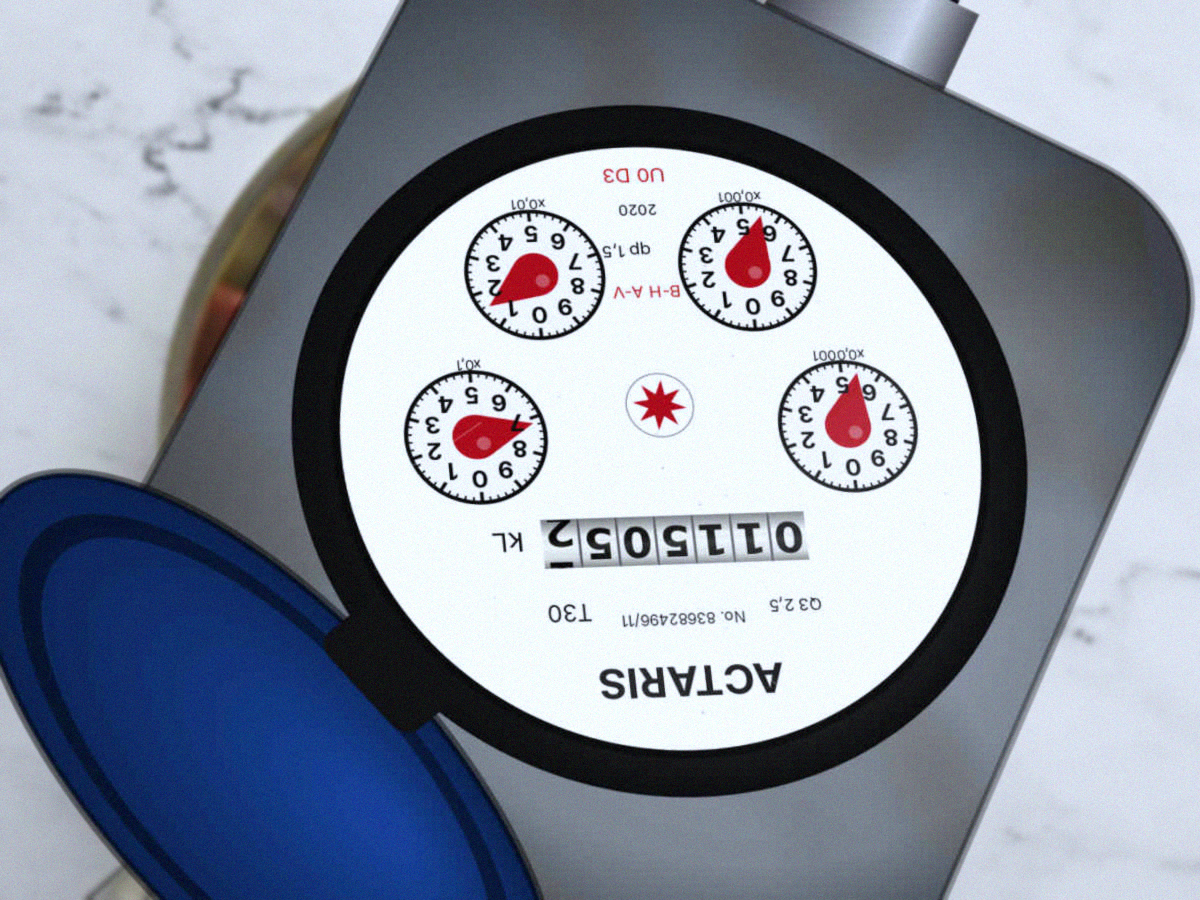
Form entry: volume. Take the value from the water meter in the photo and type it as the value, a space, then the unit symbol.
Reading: 115051.7155 kL
